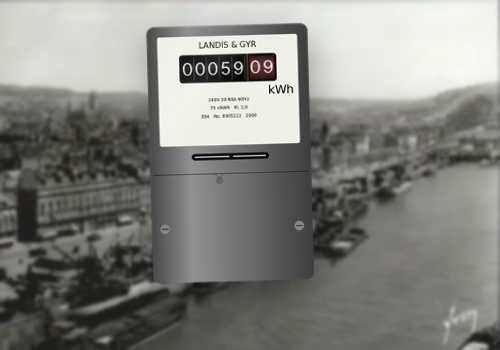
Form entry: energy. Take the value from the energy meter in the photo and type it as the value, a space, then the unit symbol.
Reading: 59.09 kWh
